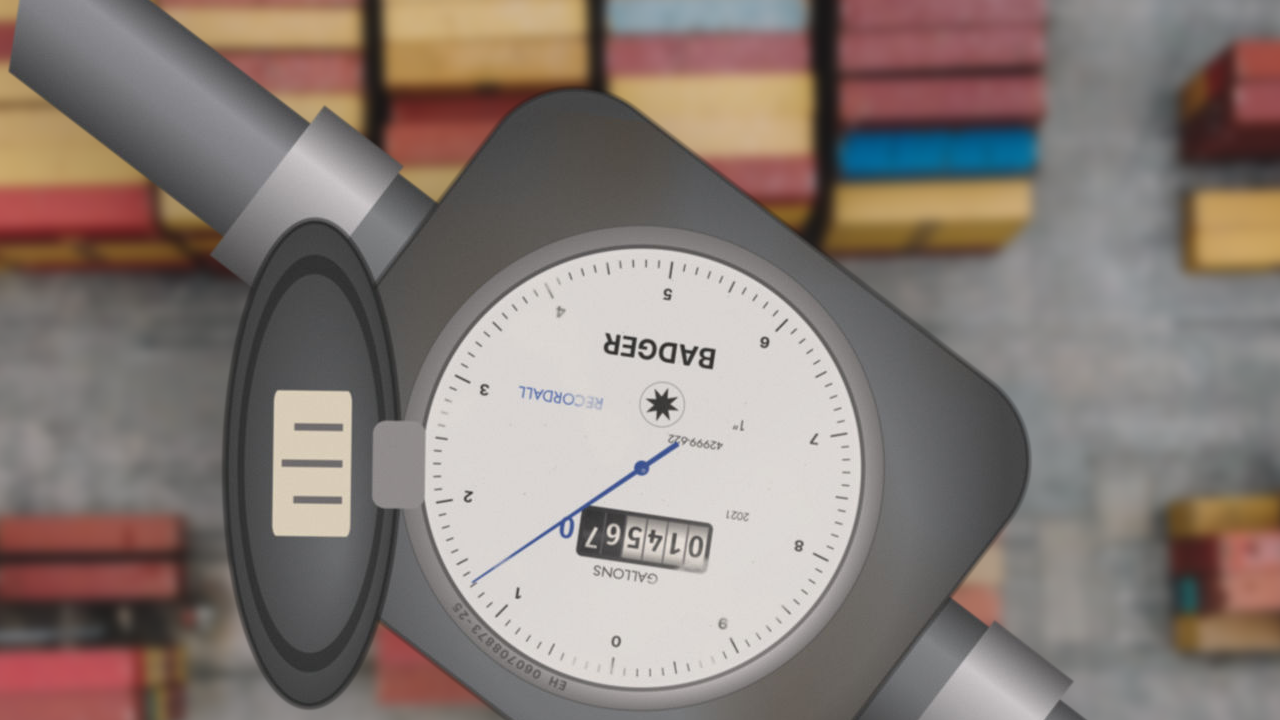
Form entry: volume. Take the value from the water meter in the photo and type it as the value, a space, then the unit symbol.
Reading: 145671.3 gal
